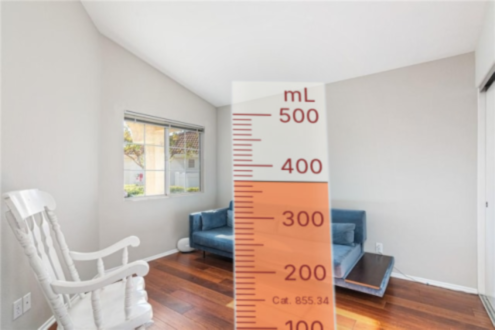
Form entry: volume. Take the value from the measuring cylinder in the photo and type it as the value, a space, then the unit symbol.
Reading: 370 mL
